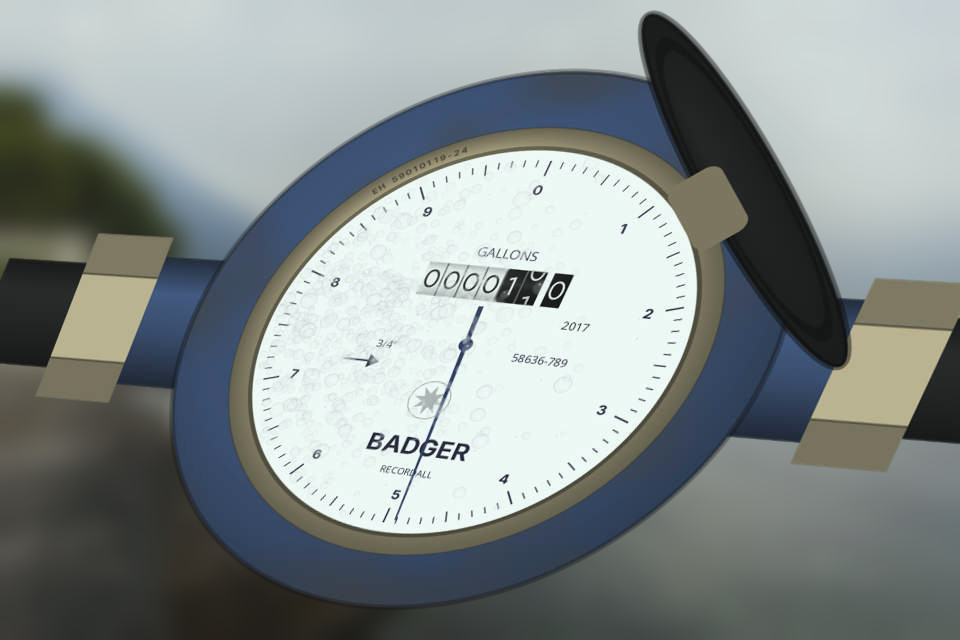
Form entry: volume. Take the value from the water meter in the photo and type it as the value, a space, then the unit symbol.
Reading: 104.9 gal
